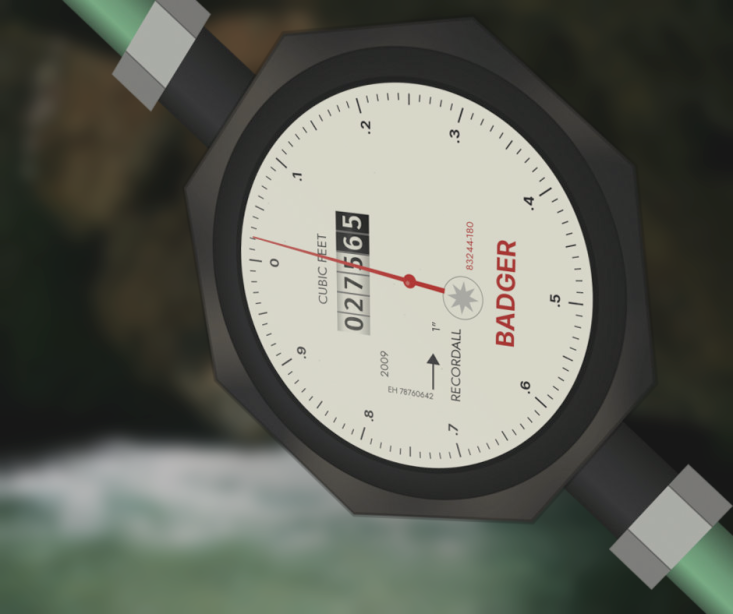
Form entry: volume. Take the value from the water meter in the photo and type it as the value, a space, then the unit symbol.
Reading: 27565.02 ft³
